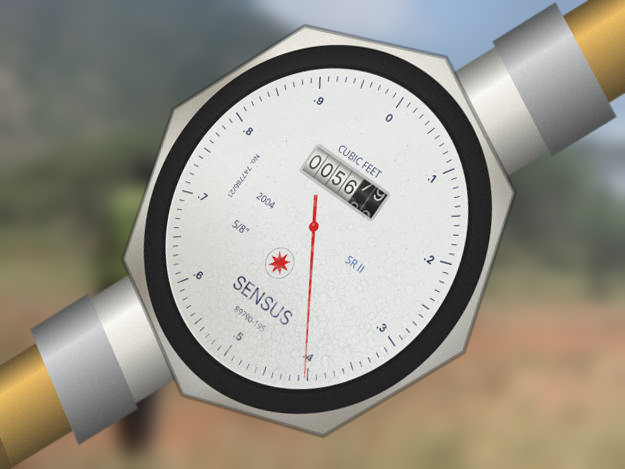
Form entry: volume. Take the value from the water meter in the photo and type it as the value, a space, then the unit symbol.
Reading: 5679.40 ft³
